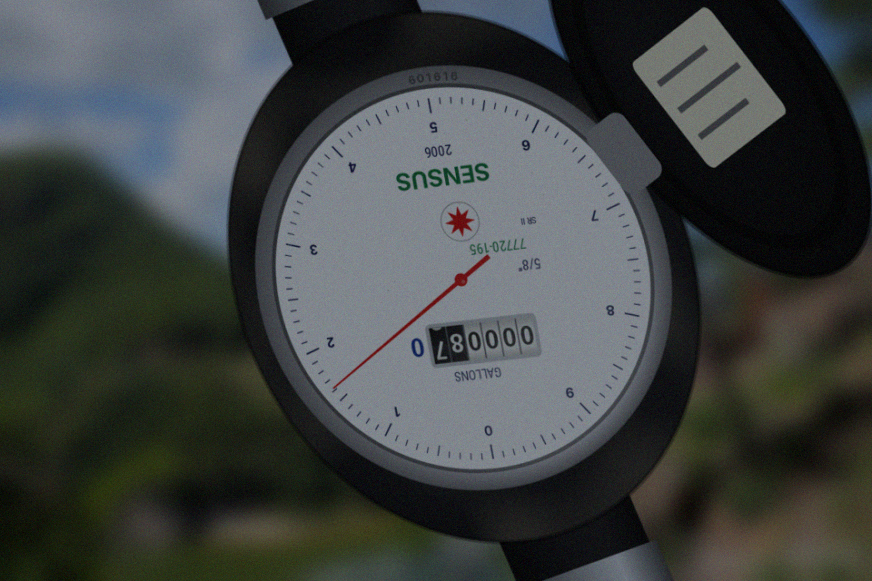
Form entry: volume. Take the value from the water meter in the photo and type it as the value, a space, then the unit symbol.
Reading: 871.6 gal
